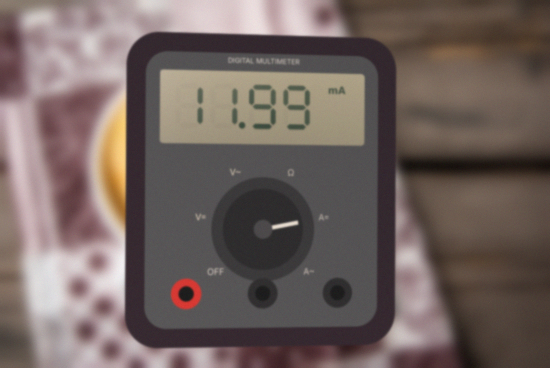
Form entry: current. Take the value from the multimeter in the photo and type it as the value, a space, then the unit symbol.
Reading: 11.99 mA
